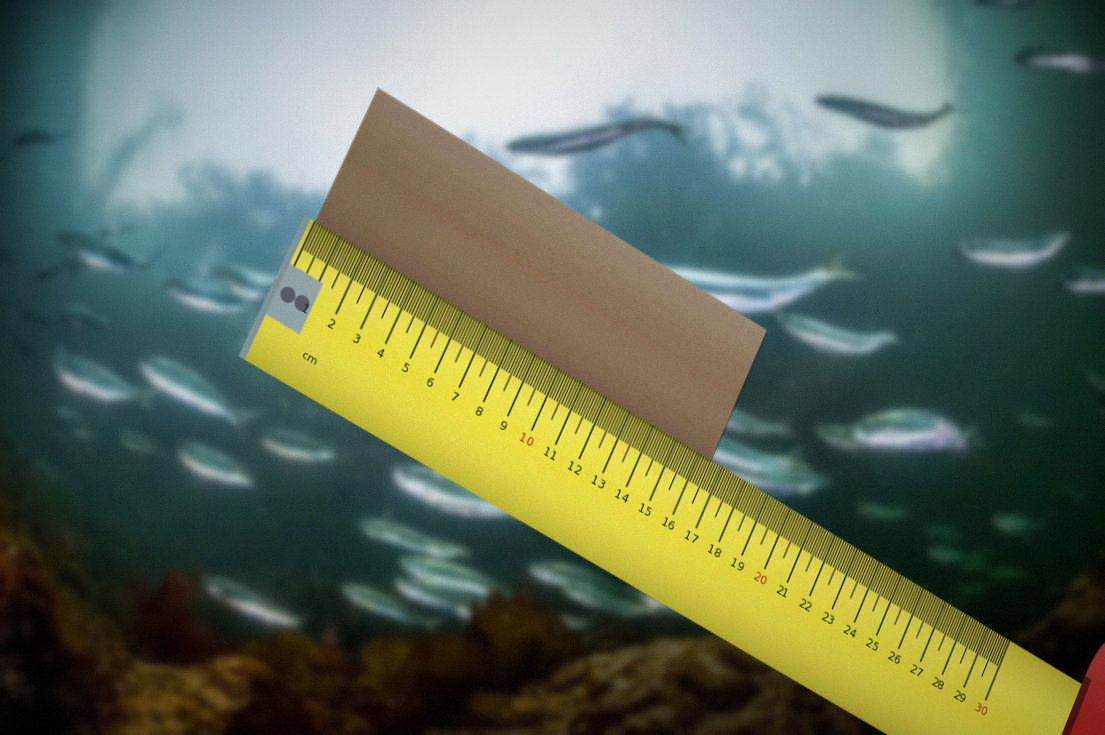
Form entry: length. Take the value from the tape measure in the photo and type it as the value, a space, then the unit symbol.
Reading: 16.5 cm
